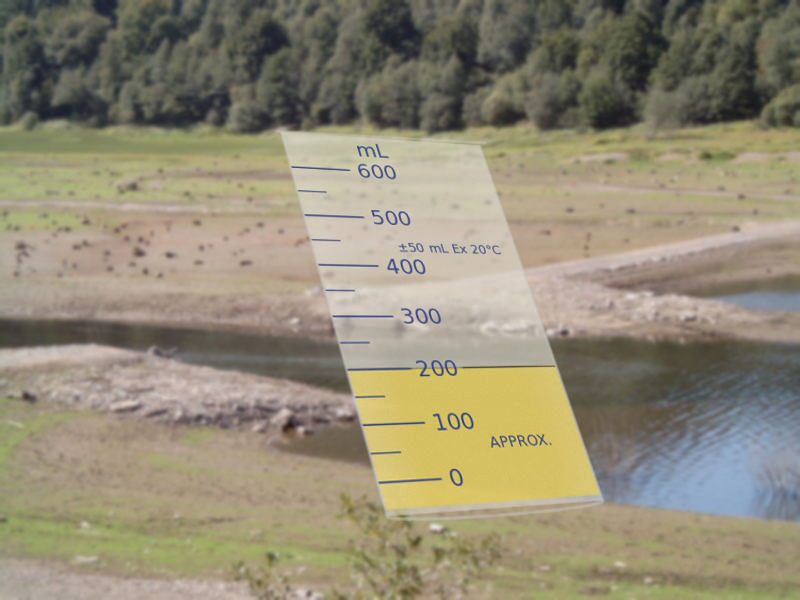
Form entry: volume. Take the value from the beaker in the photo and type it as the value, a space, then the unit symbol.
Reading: 200 mL
